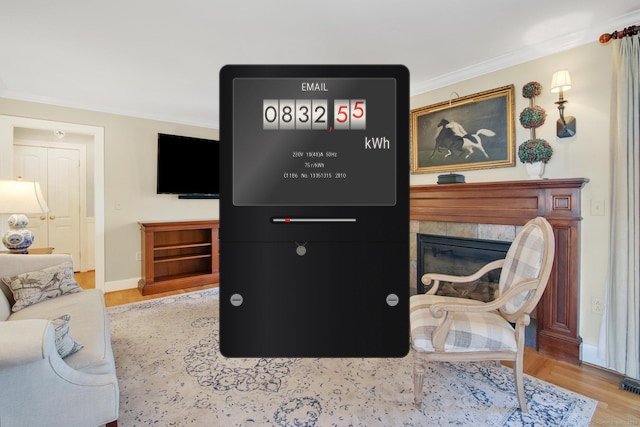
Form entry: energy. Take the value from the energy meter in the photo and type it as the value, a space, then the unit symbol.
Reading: 832.55 kWh
